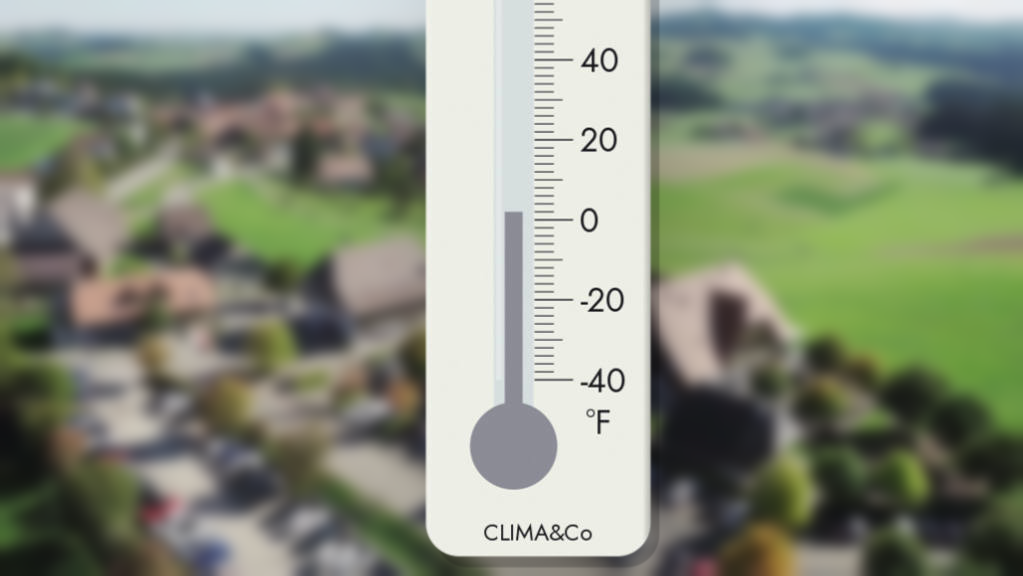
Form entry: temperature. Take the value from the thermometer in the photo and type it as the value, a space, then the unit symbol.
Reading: 2 °F
